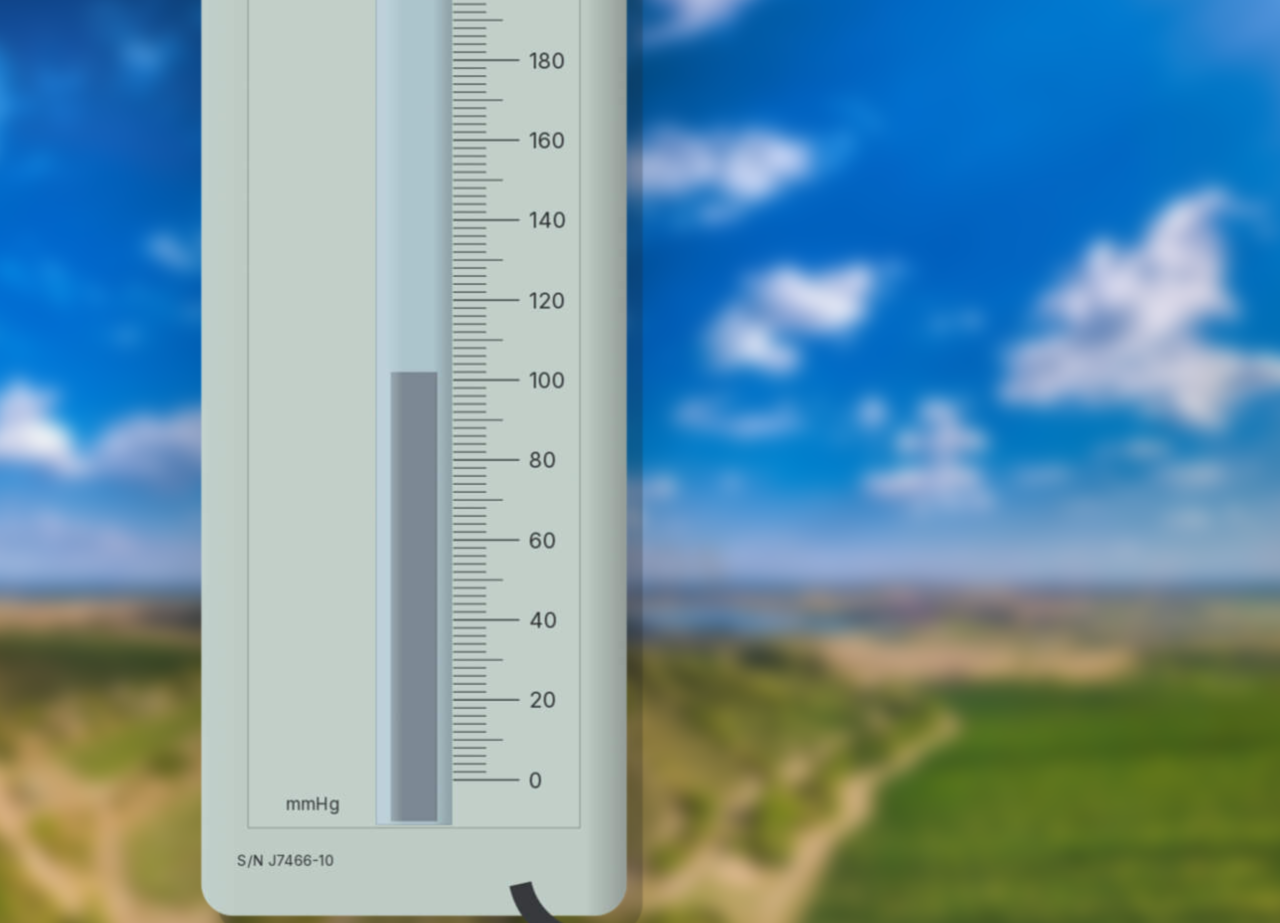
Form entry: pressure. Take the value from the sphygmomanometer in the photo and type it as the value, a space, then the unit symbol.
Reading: 102 mmHg
